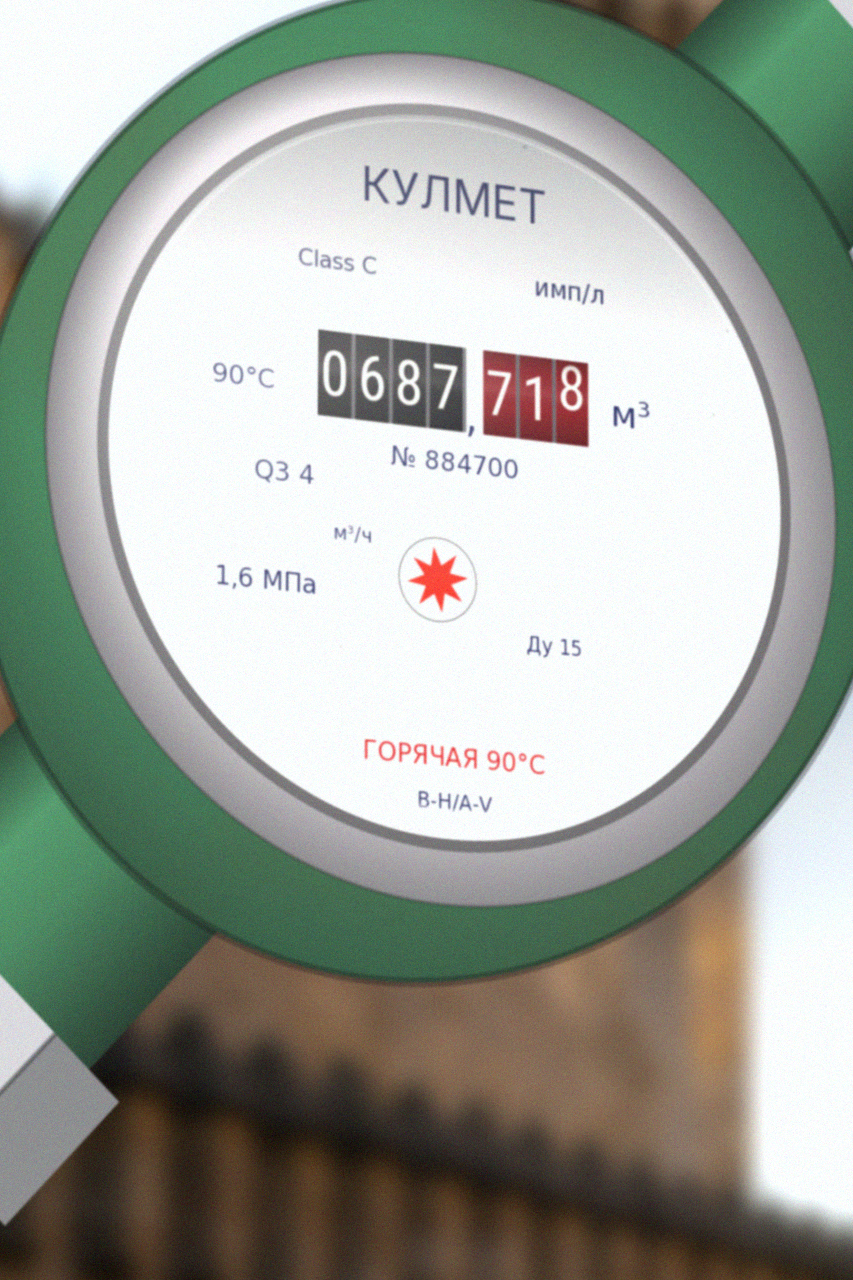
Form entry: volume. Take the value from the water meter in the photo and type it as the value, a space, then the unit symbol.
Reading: 687.718 m³
